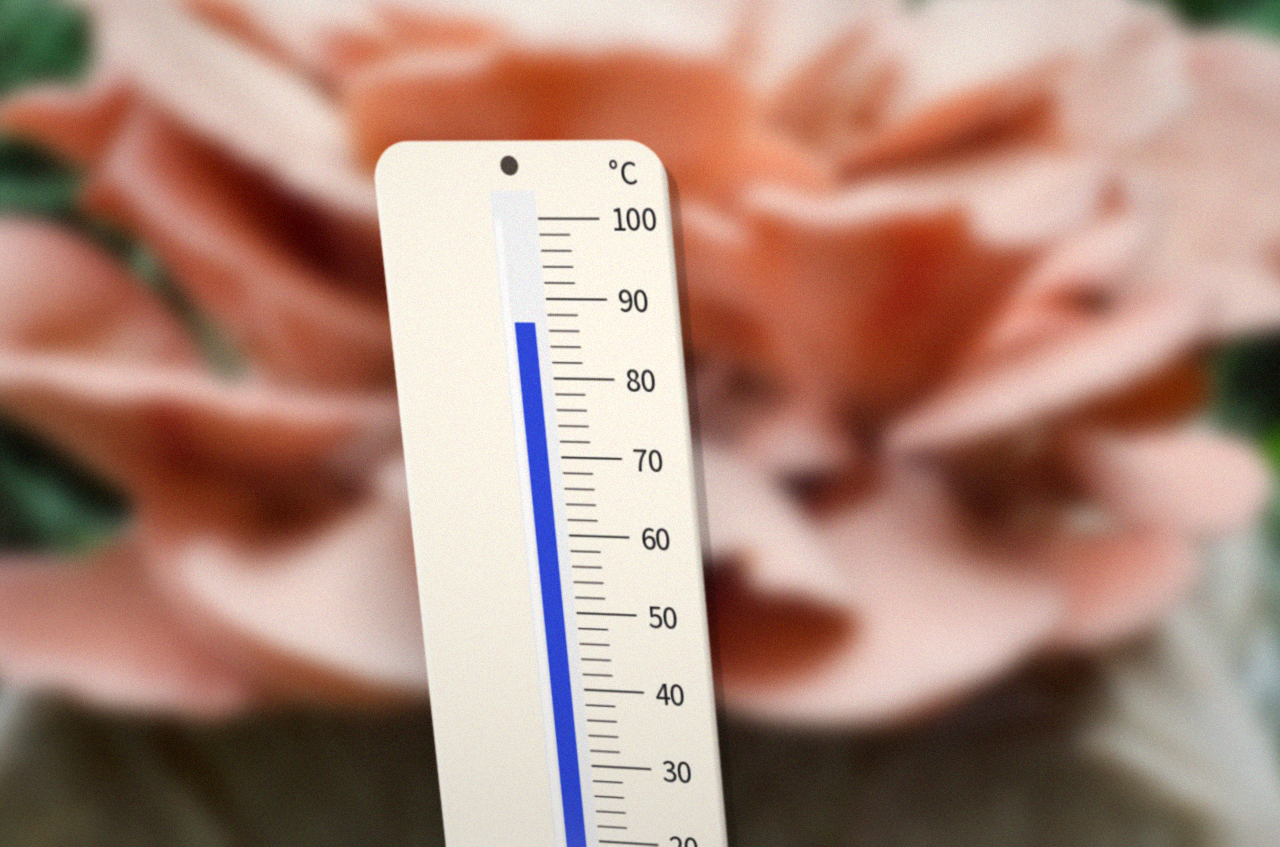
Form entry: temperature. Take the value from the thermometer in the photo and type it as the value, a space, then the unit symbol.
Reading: 87 °C
